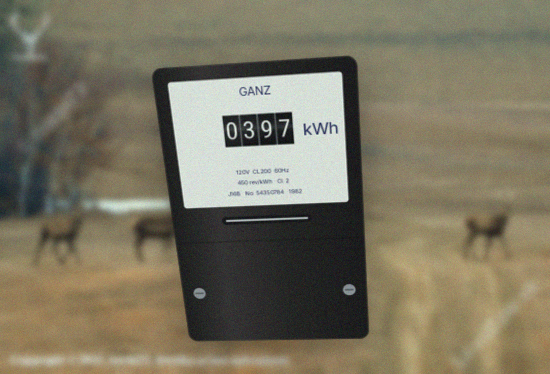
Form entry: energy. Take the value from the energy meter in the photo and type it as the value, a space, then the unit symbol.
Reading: 397 kWh
